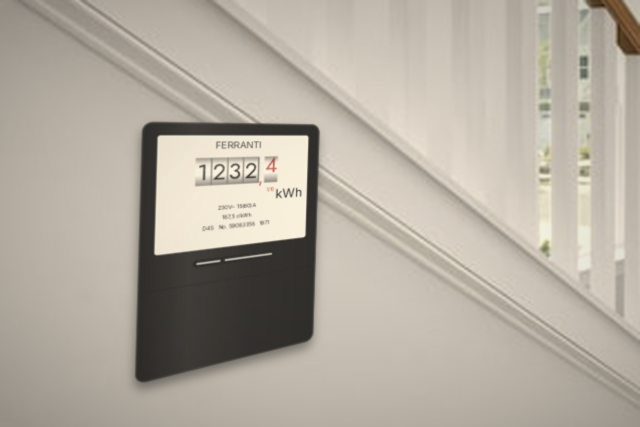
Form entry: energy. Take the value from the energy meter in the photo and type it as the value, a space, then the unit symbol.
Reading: 1232.4 kWh
